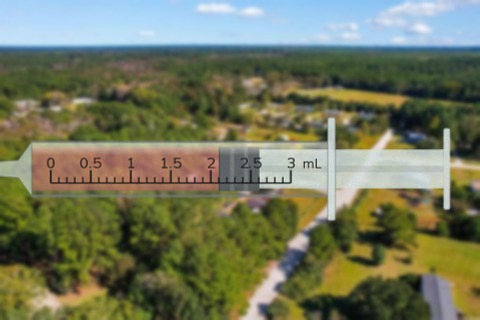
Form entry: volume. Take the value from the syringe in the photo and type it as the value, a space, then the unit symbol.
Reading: 2.1 mL
